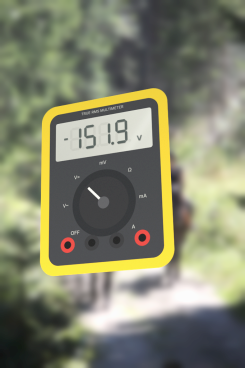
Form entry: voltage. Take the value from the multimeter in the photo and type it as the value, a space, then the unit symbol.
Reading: -151.9 V
